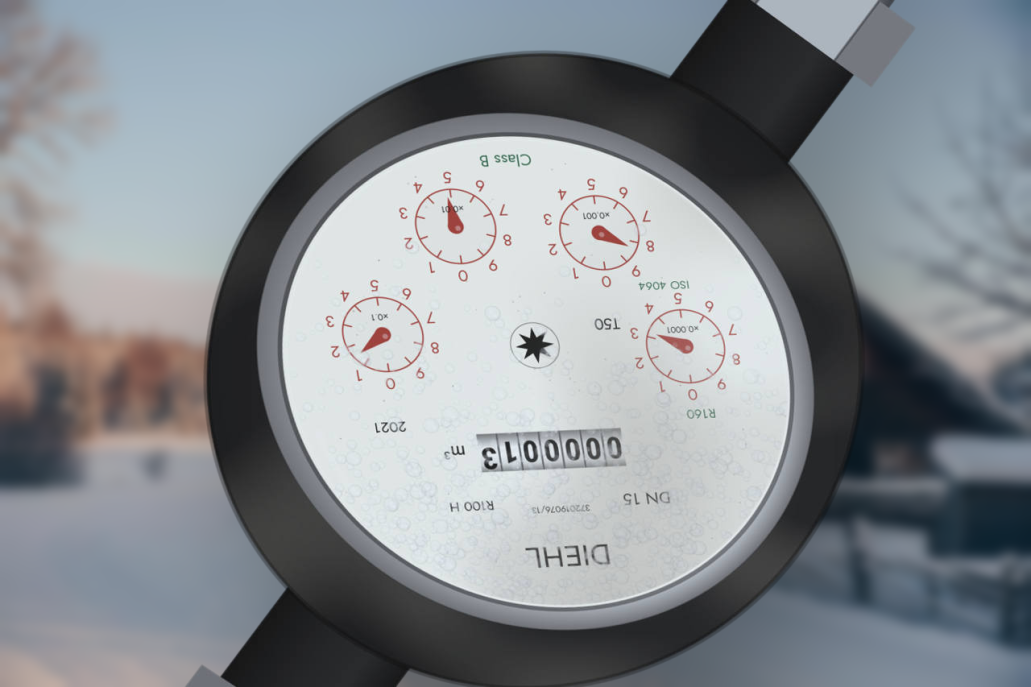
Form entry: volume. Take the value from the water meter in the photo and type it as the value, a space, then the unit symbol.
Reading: 13.1483 m³
